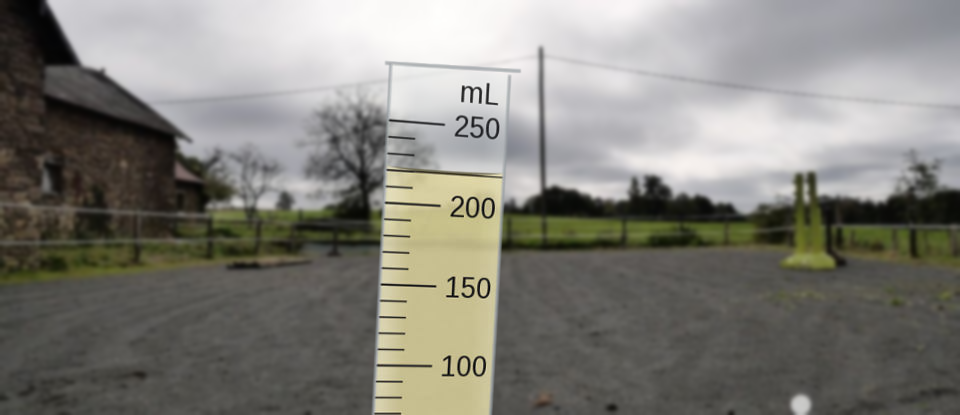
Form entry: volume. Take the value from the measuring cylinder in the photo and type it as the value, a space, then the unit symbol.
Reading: 220 mL
